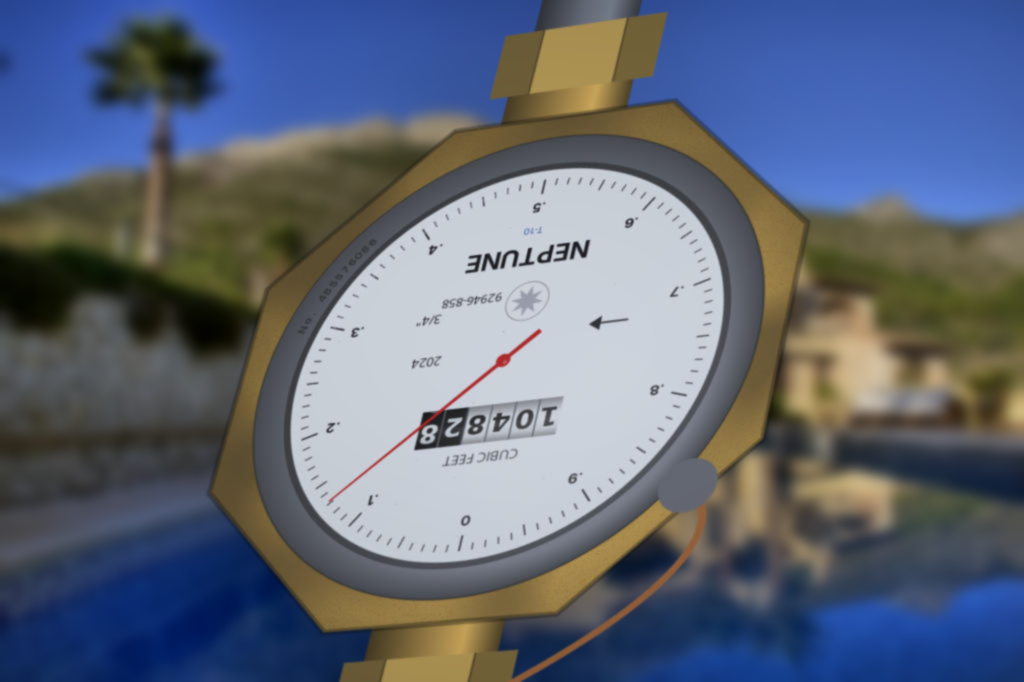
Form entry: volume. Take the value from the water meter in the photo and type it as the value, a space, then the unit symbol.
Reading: 104828.13 ft³
